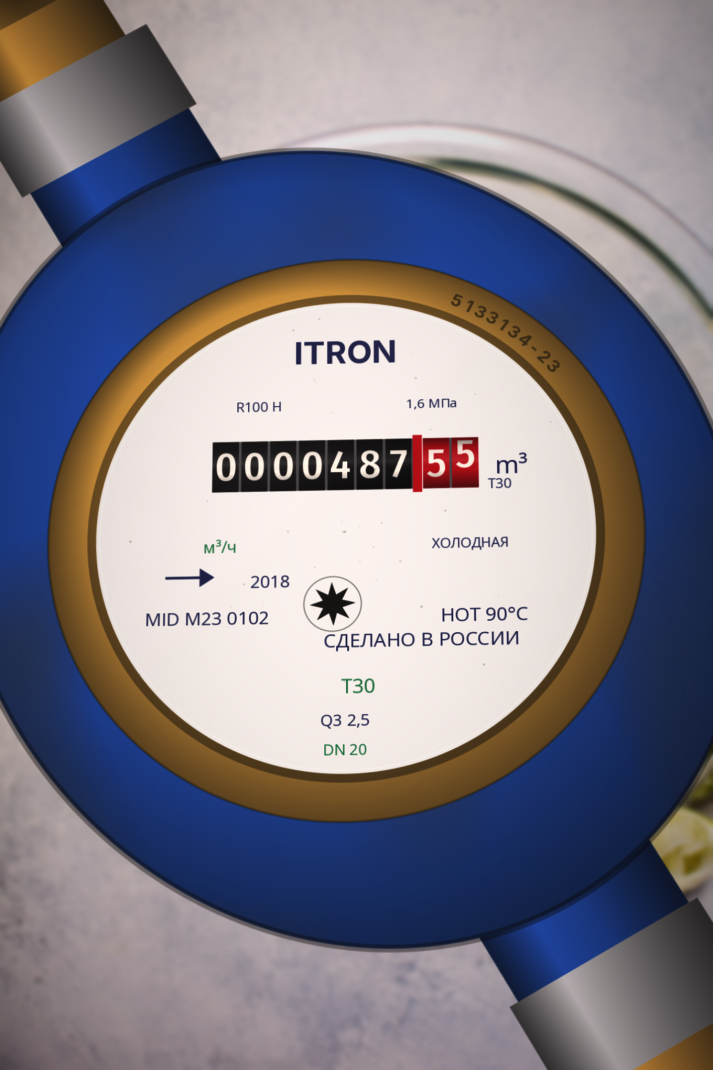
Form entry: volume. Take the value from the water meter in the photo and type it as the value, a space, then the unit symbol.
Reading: 487.55 m³
